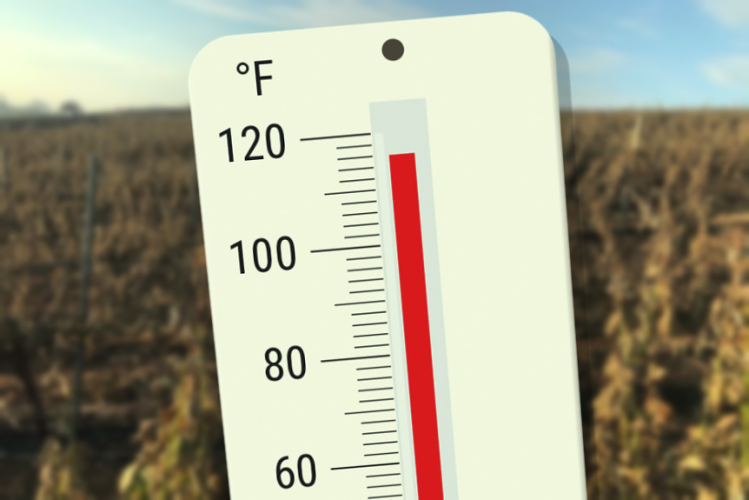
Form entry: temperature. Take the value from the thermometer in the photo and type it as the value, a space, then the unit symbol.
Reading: 116 °F
